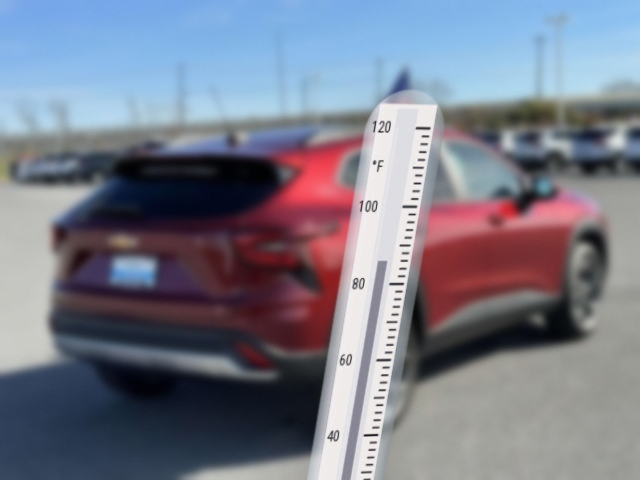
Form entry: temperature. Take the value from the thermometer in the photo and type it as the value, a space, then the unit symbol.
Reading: 86 °F
